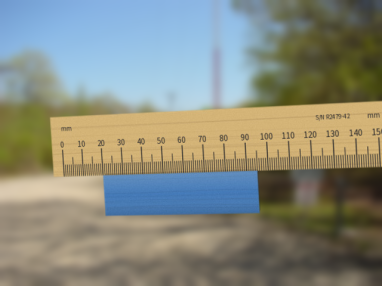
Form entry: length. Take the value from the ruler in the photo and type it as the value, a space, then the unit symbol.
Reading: 75 mm
